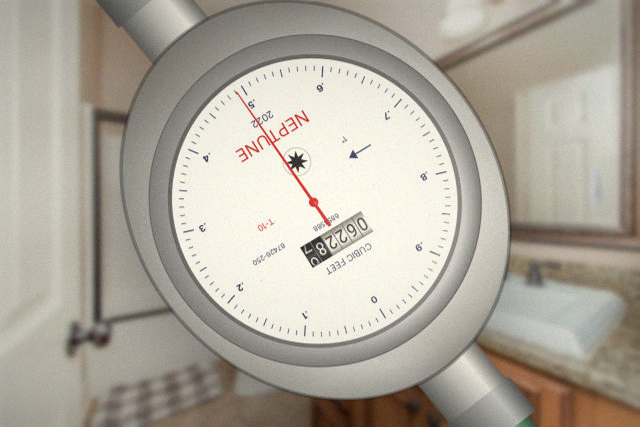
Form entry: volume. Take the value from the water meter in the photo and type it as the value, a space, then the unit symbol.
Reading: 62286.49 ft³
